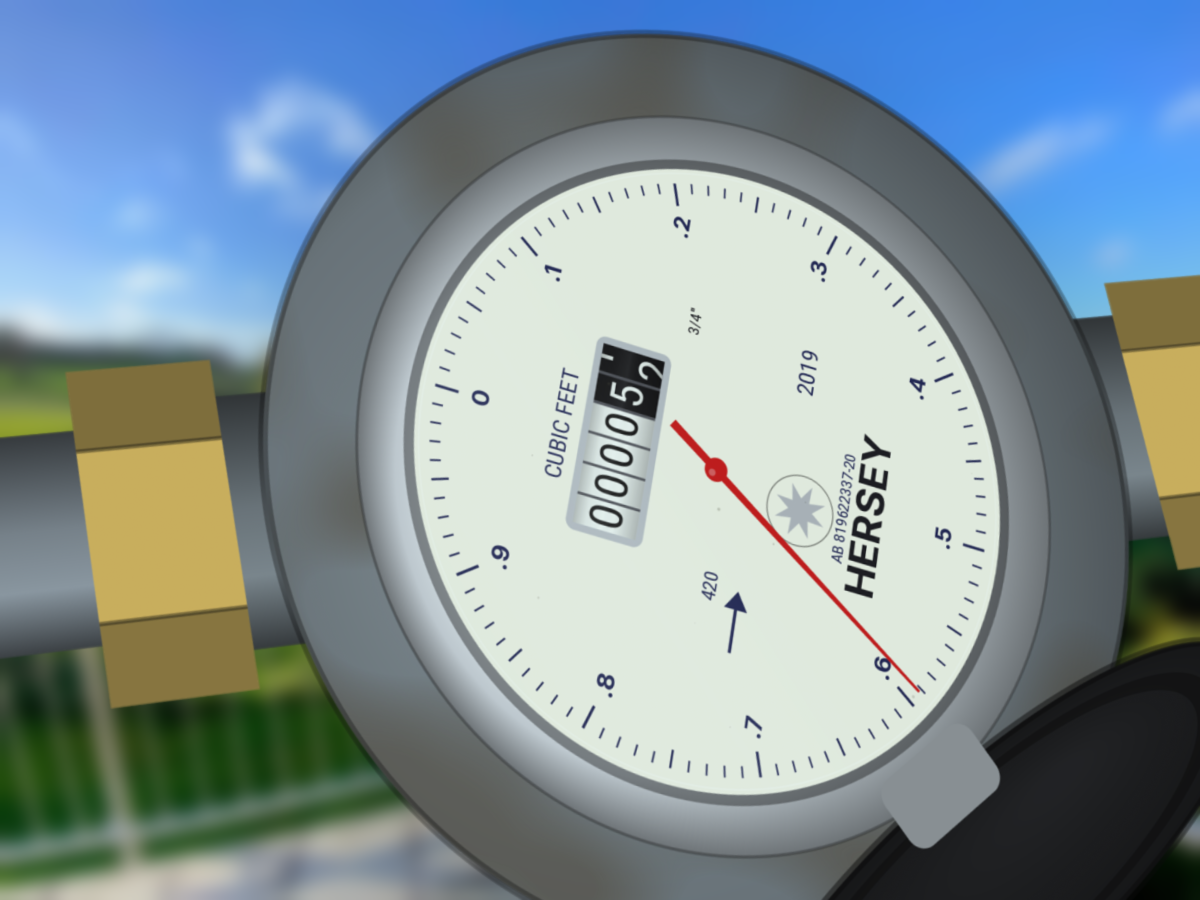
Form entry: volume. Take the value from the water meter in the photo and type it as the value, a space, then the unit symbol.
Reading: 51.59 ft³
